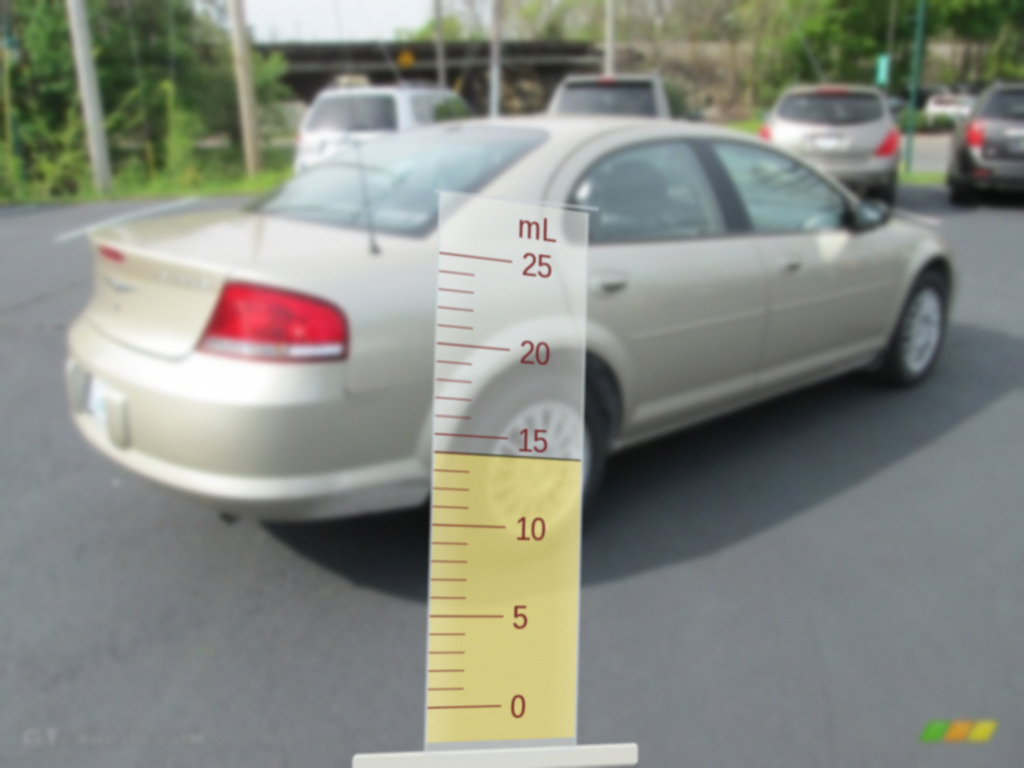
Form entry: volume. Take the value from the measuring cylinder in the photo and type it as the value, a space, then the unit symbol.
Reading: 14 mL
